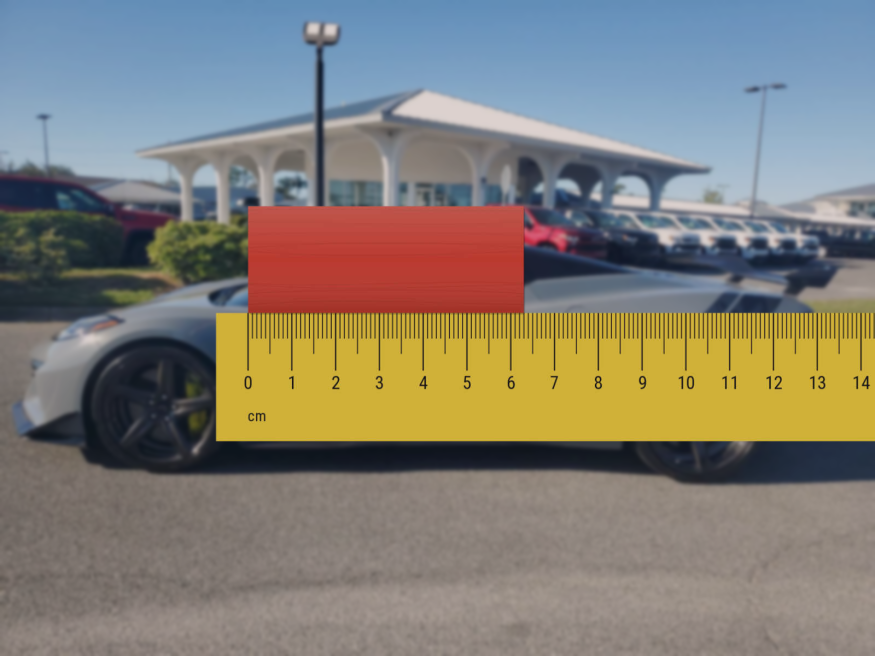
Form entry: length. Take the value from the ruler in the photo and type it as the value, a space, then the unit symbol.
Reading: 6.3 cm
